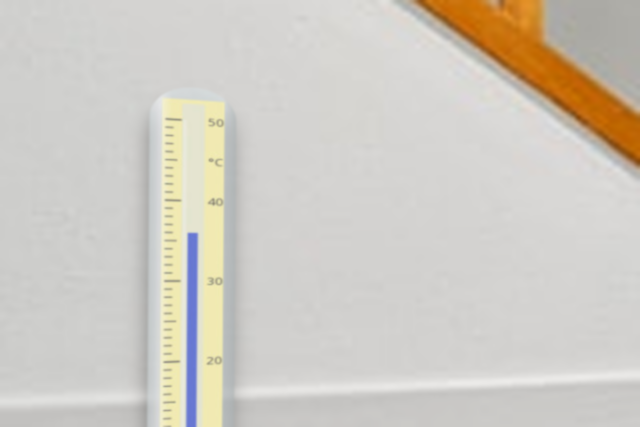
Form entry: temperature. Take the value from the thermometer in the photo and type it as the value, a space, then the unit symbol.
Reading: 36 °C
